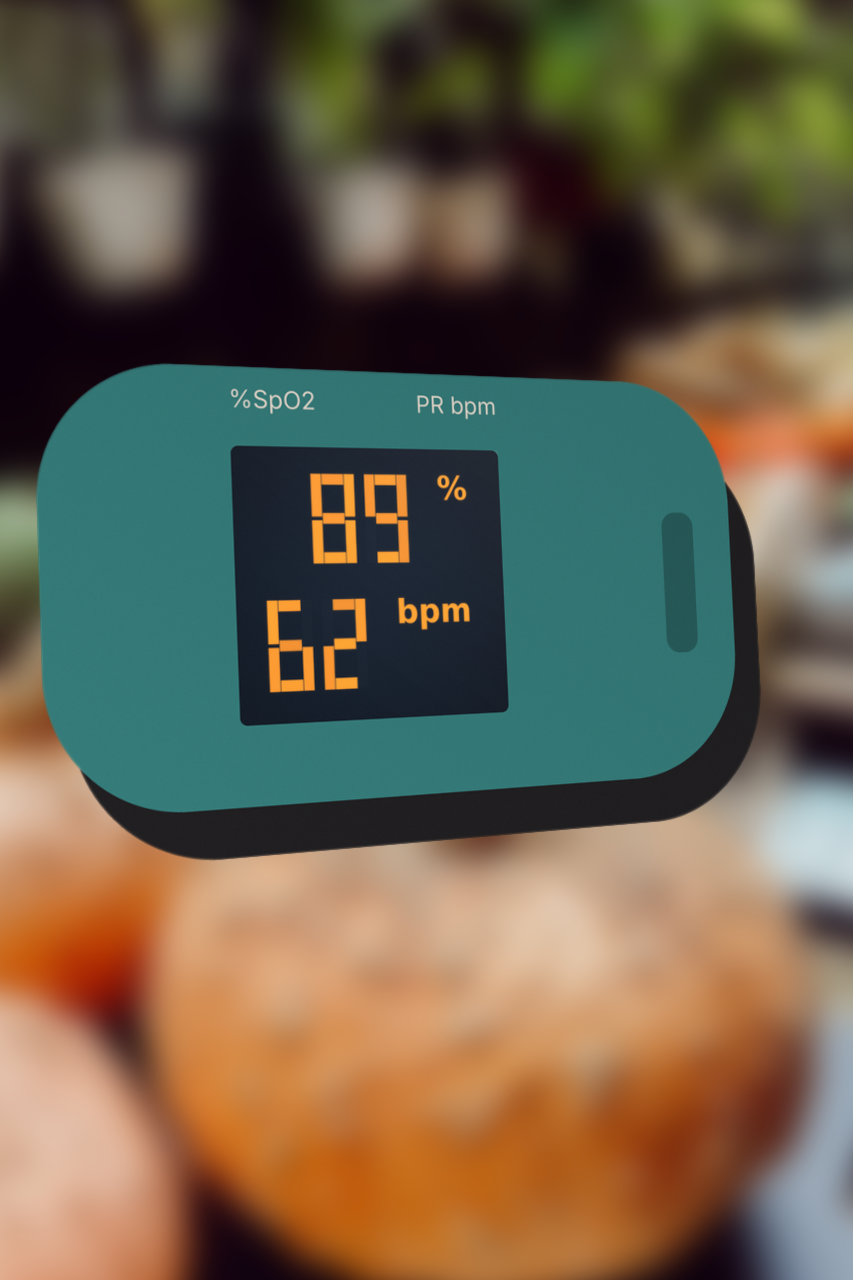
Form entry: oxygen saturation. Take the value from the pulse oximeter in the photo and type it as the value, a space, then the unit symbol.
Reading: 89 %
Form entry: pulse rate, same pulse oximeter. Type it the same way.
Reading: 62 bpm
